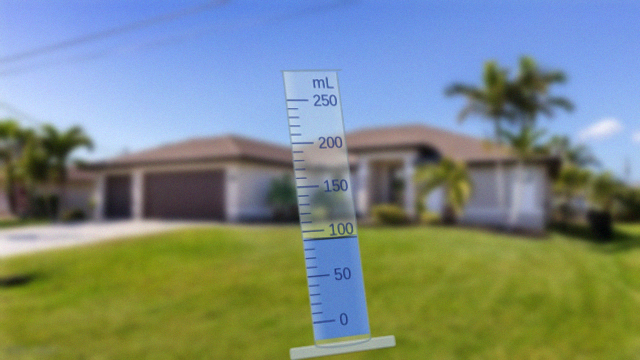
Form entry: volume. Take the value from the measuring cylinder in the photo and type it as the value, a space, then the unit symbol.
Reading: 90 mL
